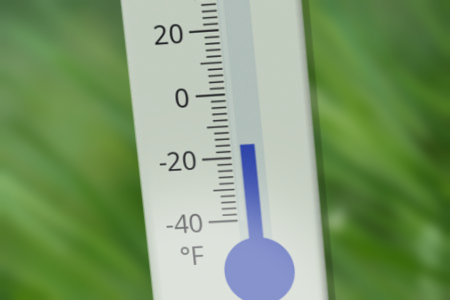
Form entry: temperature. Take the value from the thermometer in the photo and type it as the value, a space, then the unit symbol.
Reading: -16 °F
